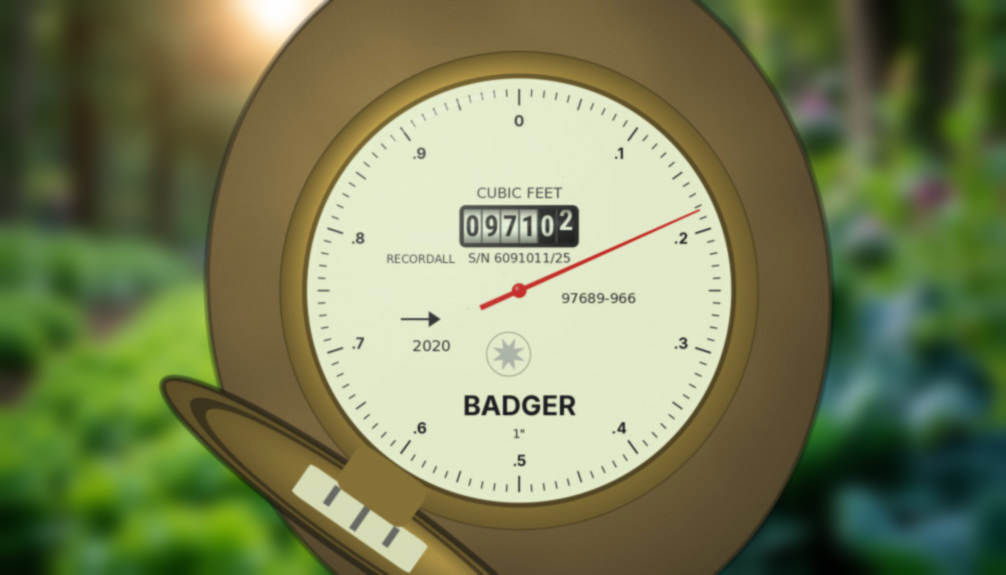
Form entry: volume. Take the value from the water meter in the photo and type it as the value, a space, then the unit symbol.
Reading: 97102.18 ft³
